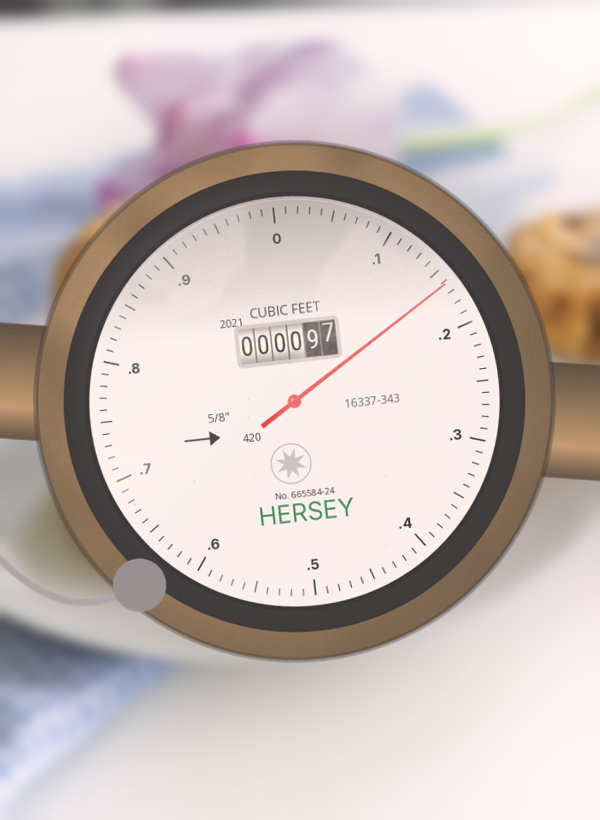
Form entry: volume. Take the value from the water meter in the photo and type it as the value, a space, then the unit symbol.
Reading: 97.16 ft³
